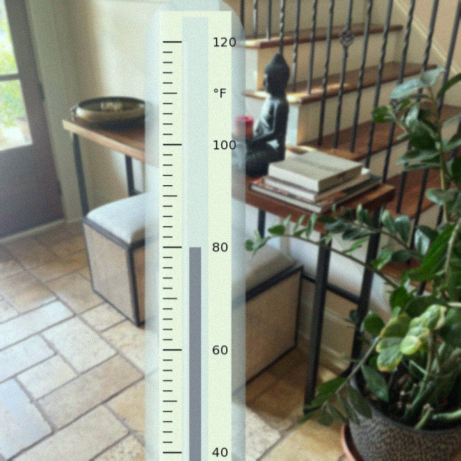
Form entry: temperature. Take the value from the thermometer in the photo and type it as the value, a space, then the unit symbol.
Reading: 80 °F
